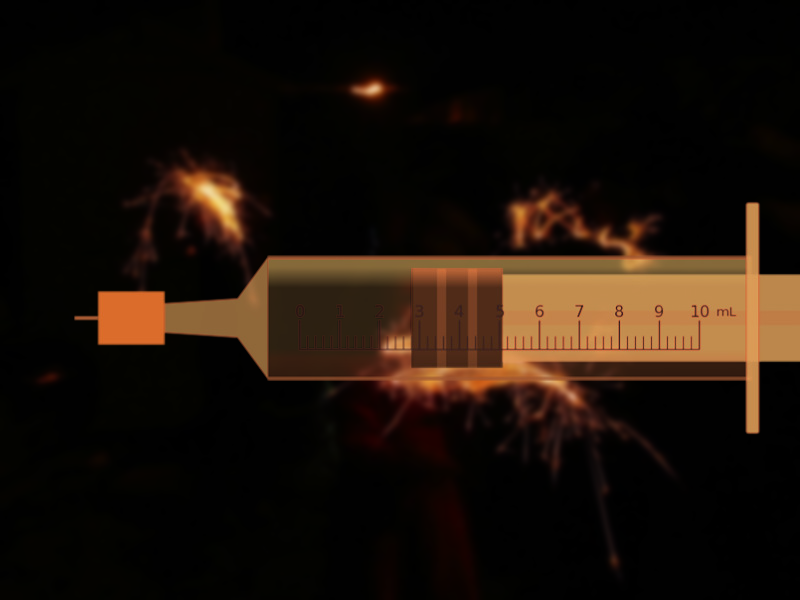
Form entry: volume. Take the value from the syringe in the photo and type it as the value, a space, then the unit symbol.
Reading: 2.8 mL
